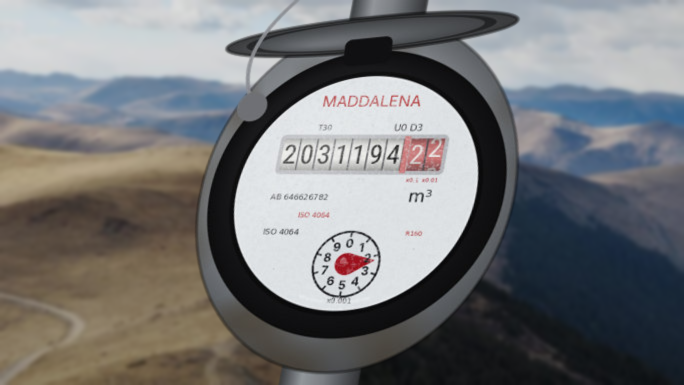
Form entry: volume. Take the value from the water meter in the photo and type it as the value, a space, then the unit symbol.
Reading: 2031194.222 m³
